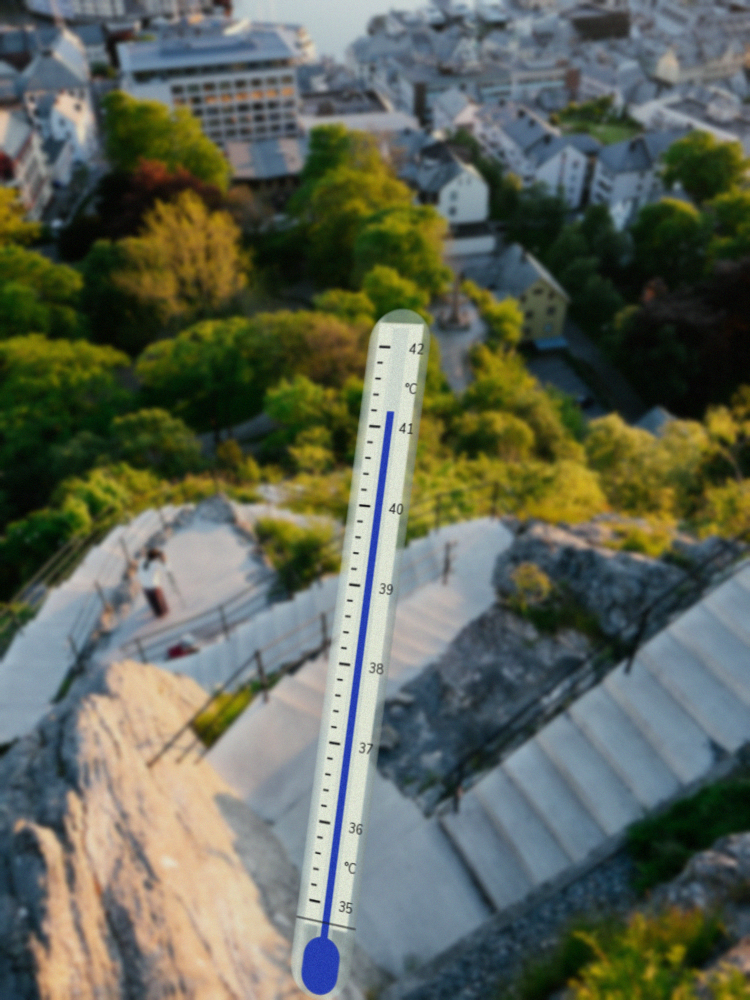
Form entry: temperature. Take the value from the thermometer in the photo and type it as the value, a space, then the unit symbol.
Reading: 41.2 °C
